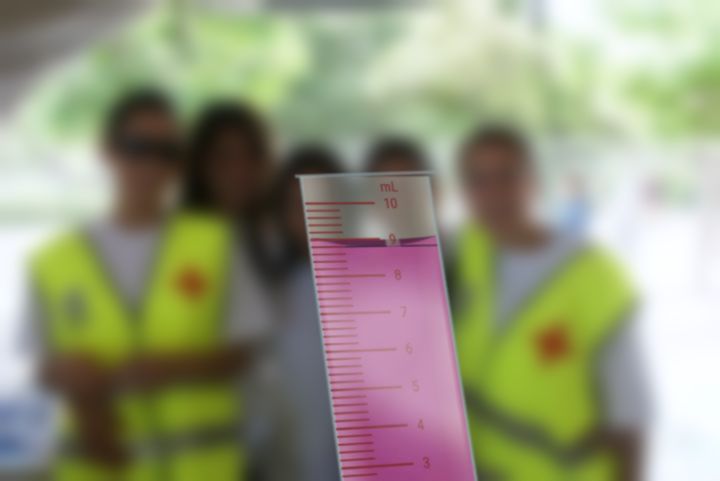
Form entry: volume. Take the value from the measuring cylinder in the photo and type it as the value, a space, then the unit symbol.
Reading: 8.8 mL
